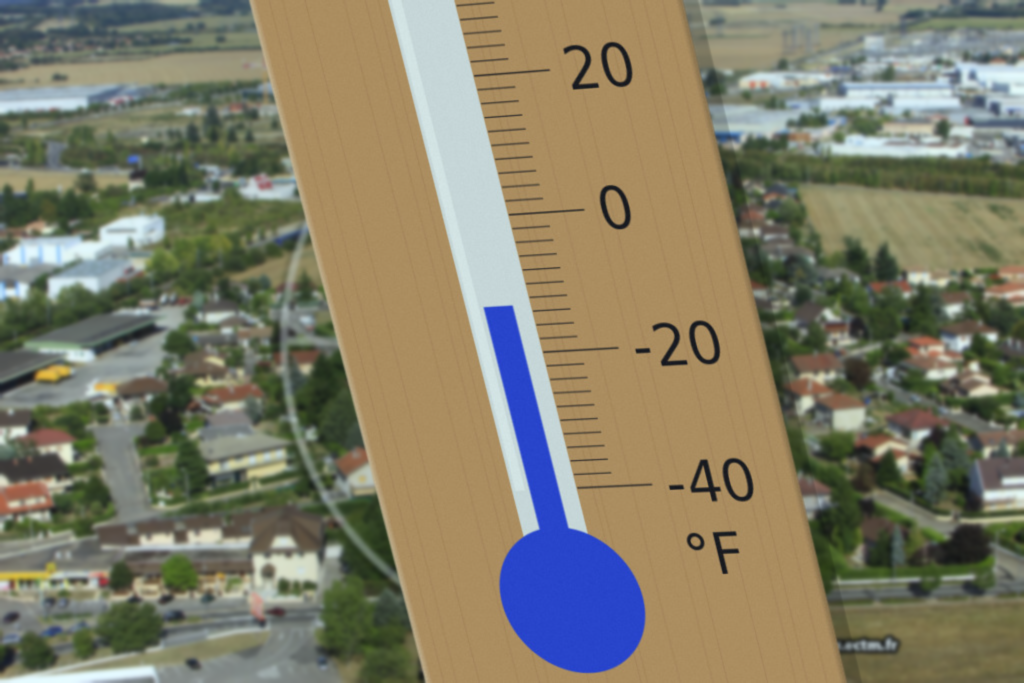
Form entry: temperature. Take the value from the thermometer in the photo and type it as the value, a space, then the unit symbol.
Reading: -13 °F
